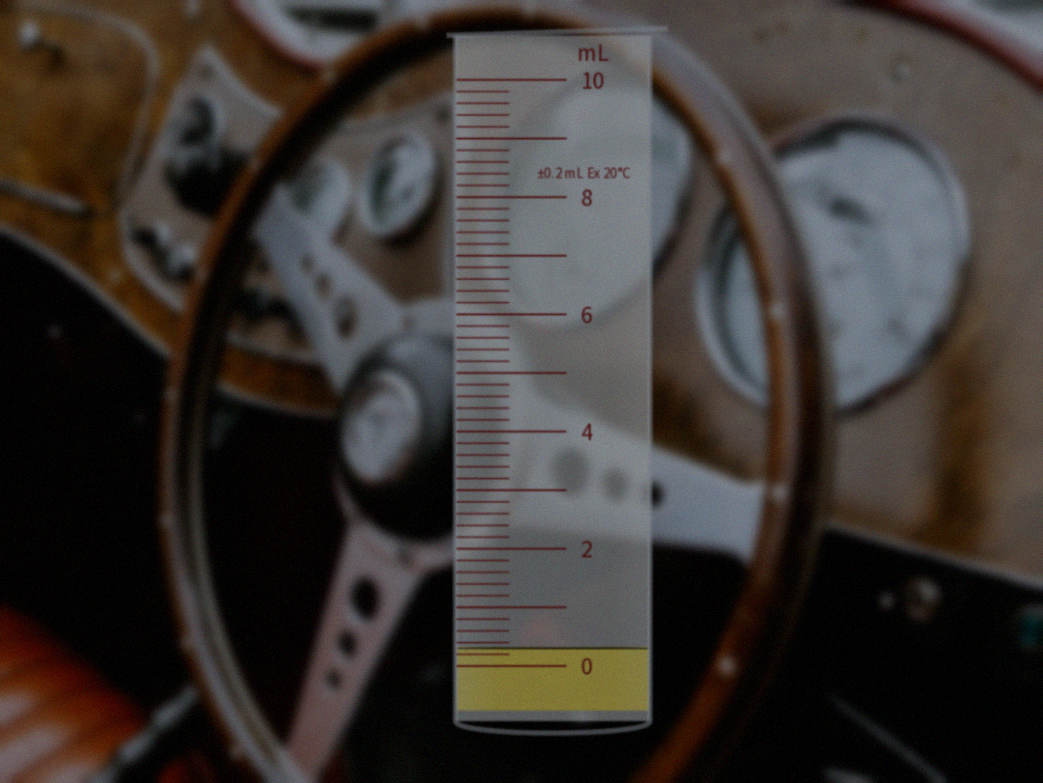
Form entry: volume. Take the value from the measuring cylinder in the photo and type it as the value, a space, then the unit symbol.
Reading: 0.3 mL
